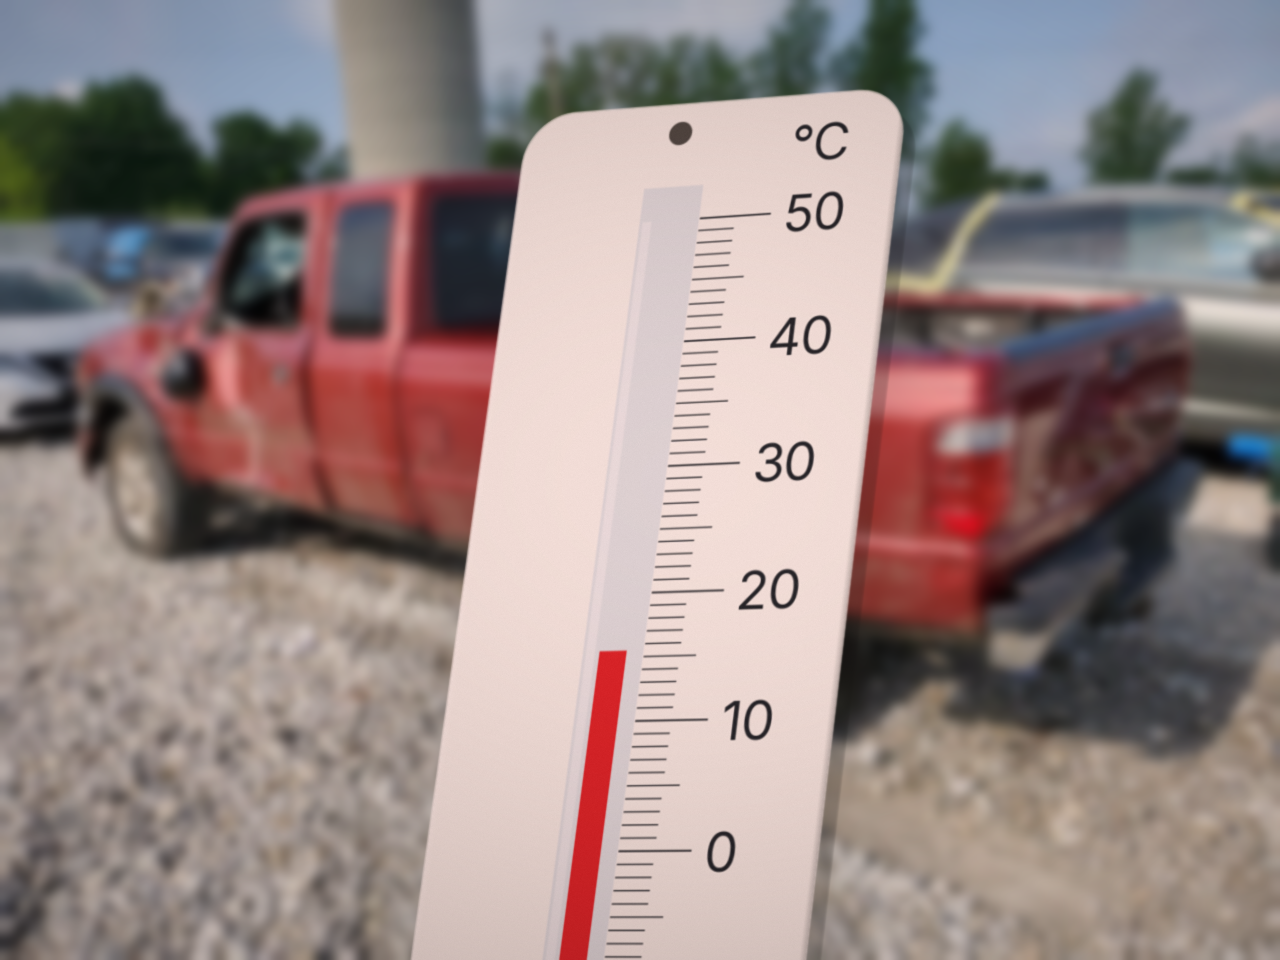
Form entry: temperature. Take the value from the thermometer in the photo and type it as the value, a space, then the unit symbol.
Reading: 15.5 °C
